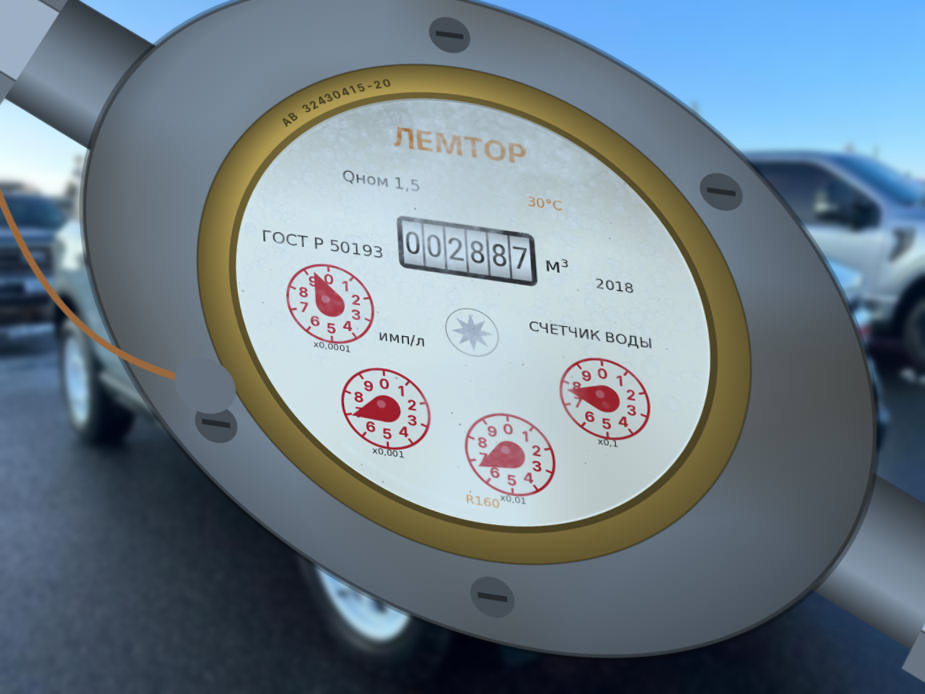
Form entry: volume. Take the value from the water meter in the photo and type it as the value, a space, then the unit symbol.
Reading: 2887.7669 m³
